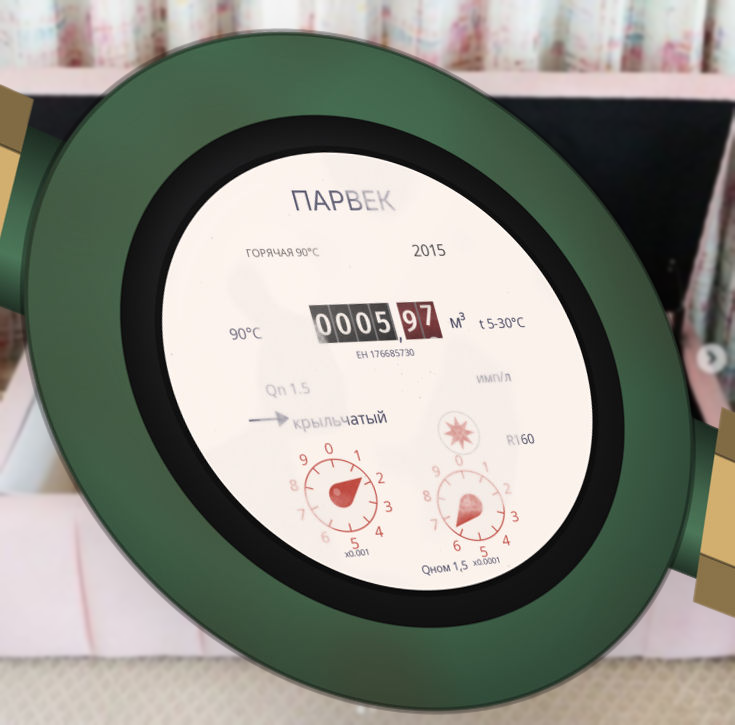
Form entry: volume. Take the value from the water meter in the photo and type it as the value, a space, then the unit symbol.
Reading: 5.9716 m³
